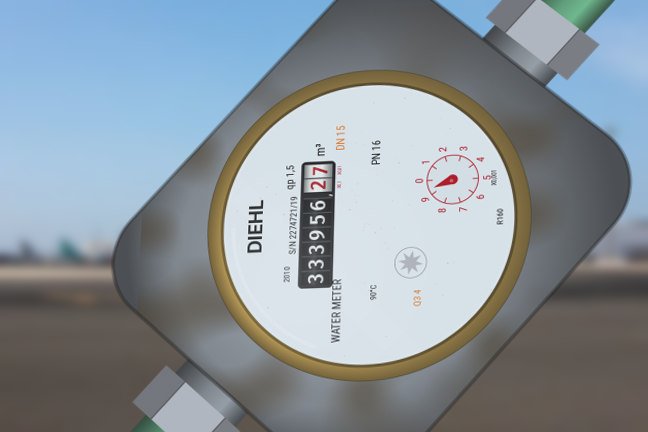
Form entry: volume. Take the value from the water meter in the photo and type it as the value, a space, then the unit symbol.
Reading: 333956.269 m³
